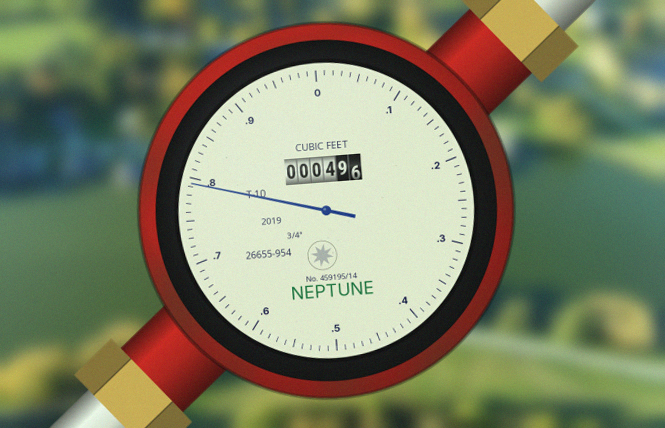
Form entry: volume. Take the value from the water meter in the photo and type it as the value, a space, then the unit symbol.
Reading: 495.79 ft³
